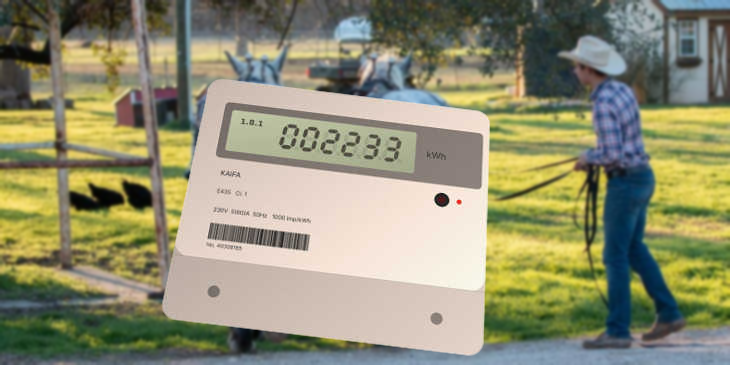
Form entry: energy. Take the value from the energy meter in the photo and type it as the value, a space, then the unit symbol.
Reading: 2233 kWh
